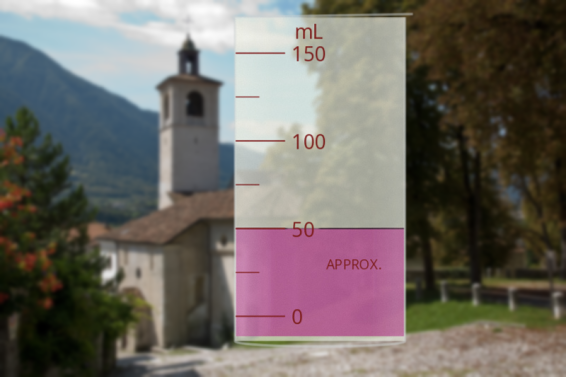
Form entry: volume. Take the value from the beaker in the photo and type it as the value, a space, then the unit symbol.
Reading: 50 mL
